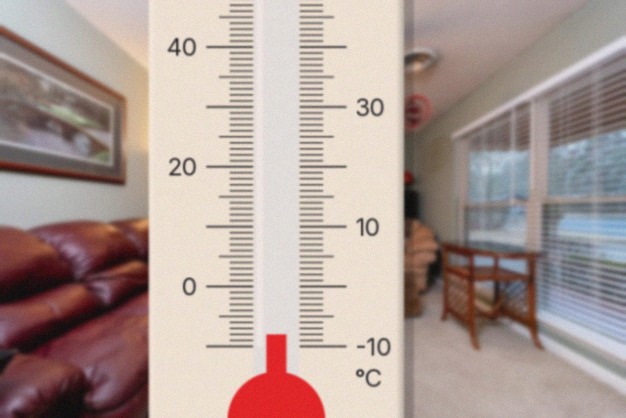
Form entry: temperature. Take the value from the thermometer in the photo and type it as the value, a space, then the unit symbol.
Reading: -8 °C
